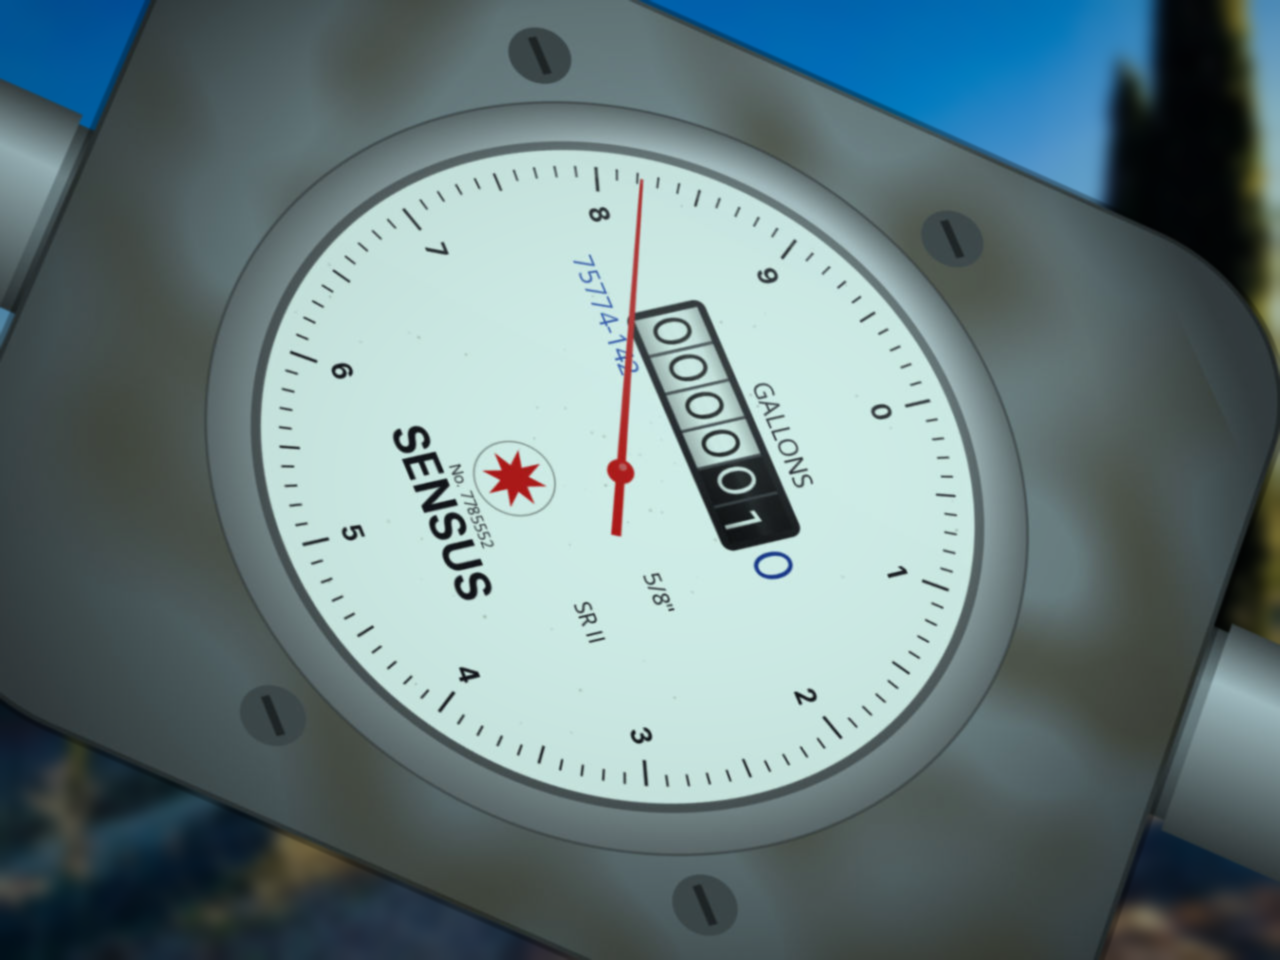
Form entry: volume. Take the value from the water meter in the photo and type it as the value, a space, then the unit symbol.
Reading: 8.2 gal
